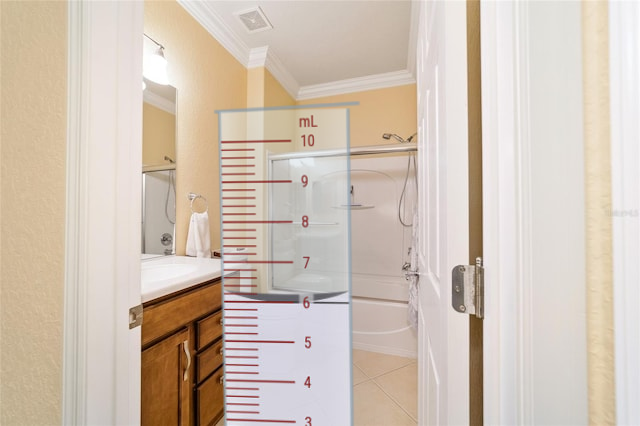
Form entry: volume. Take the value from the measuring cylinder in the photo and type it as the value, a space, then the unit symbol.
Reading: 6 mL
